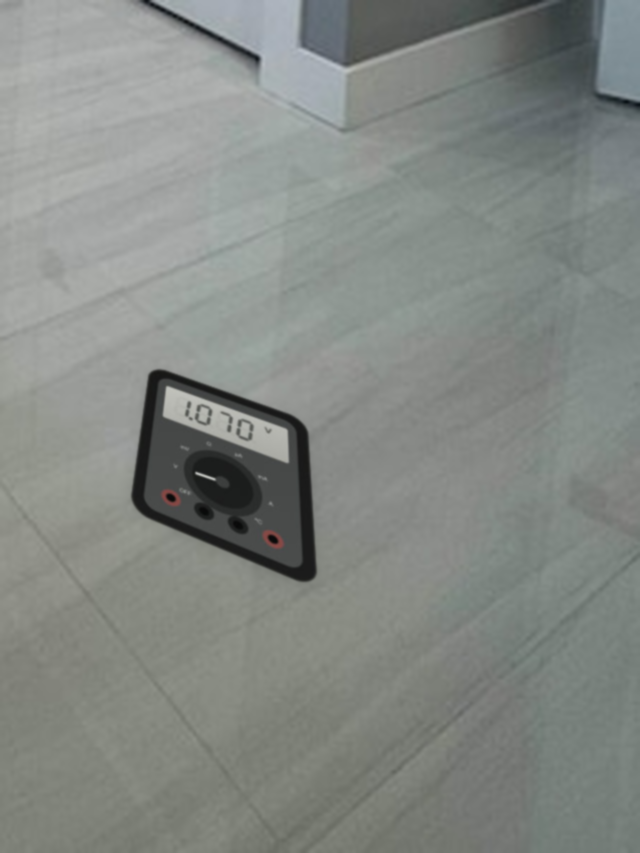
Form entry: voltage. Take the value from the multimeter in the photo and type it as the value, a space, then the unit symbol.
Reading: 1.070 V
